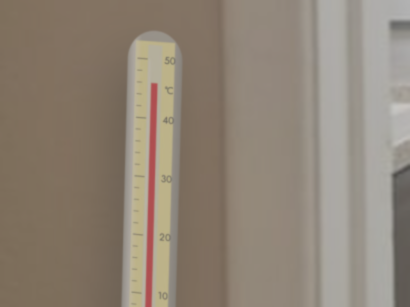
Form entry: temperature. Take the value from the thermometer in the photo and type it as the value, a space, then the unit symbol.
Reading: 46 °C
